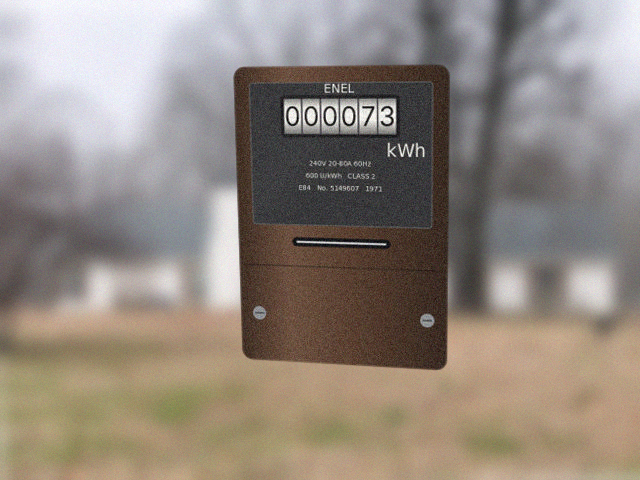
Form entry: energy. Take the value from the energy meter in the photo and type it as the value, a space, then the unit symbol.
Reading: 73 kWh
